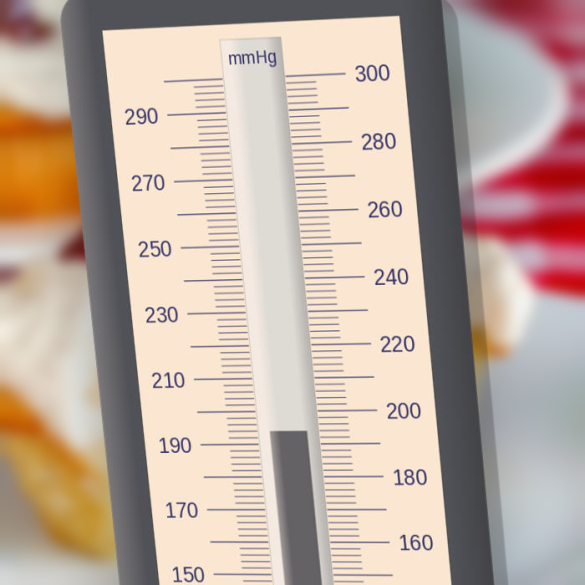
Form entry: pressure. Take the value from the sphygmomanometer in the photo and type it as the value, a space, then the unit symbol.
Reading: 194 mmHg
